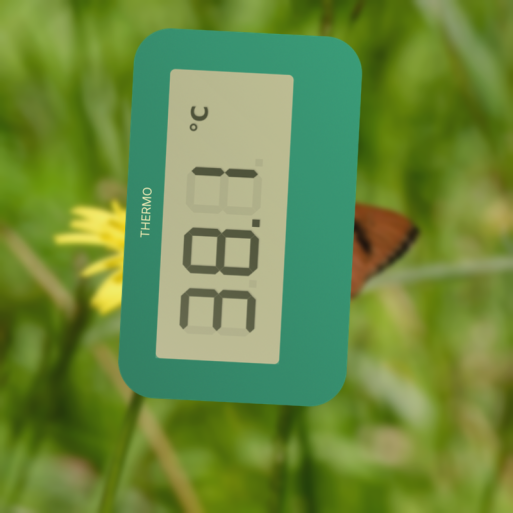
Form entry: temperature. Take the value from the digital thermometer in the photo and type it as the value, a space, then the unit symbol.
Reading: 38.1 °C
